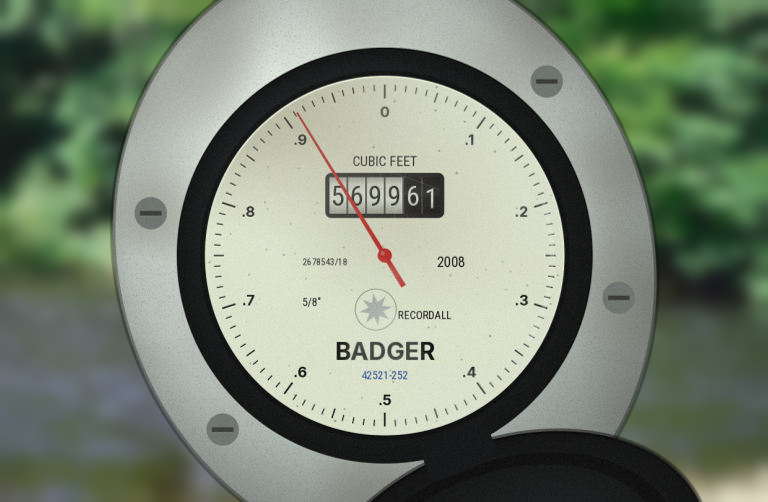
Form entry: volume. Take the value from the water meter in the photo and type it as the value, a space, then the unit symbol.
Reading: 569960.91 ft³
